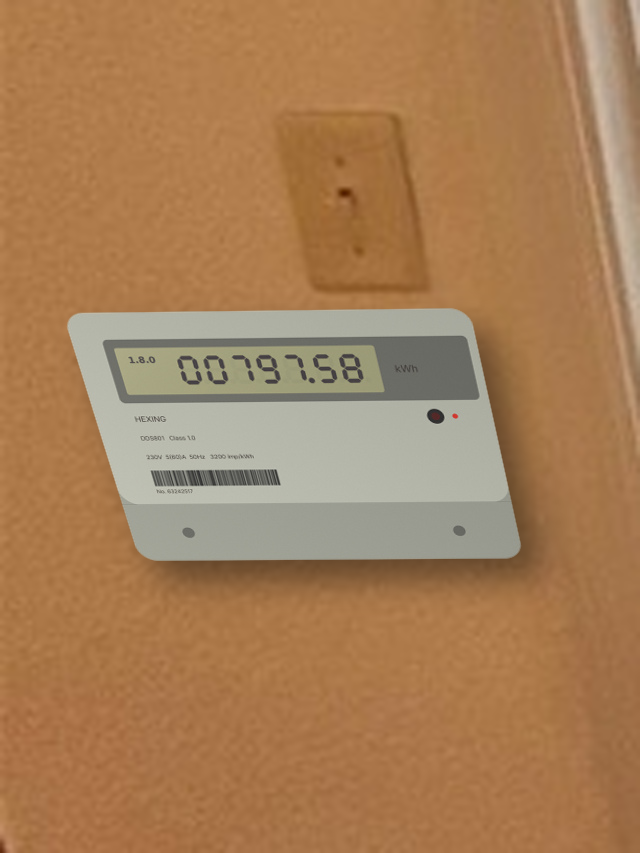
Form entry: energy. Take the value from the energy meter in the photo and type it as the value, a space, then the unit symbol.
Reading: 797.58 kWh
